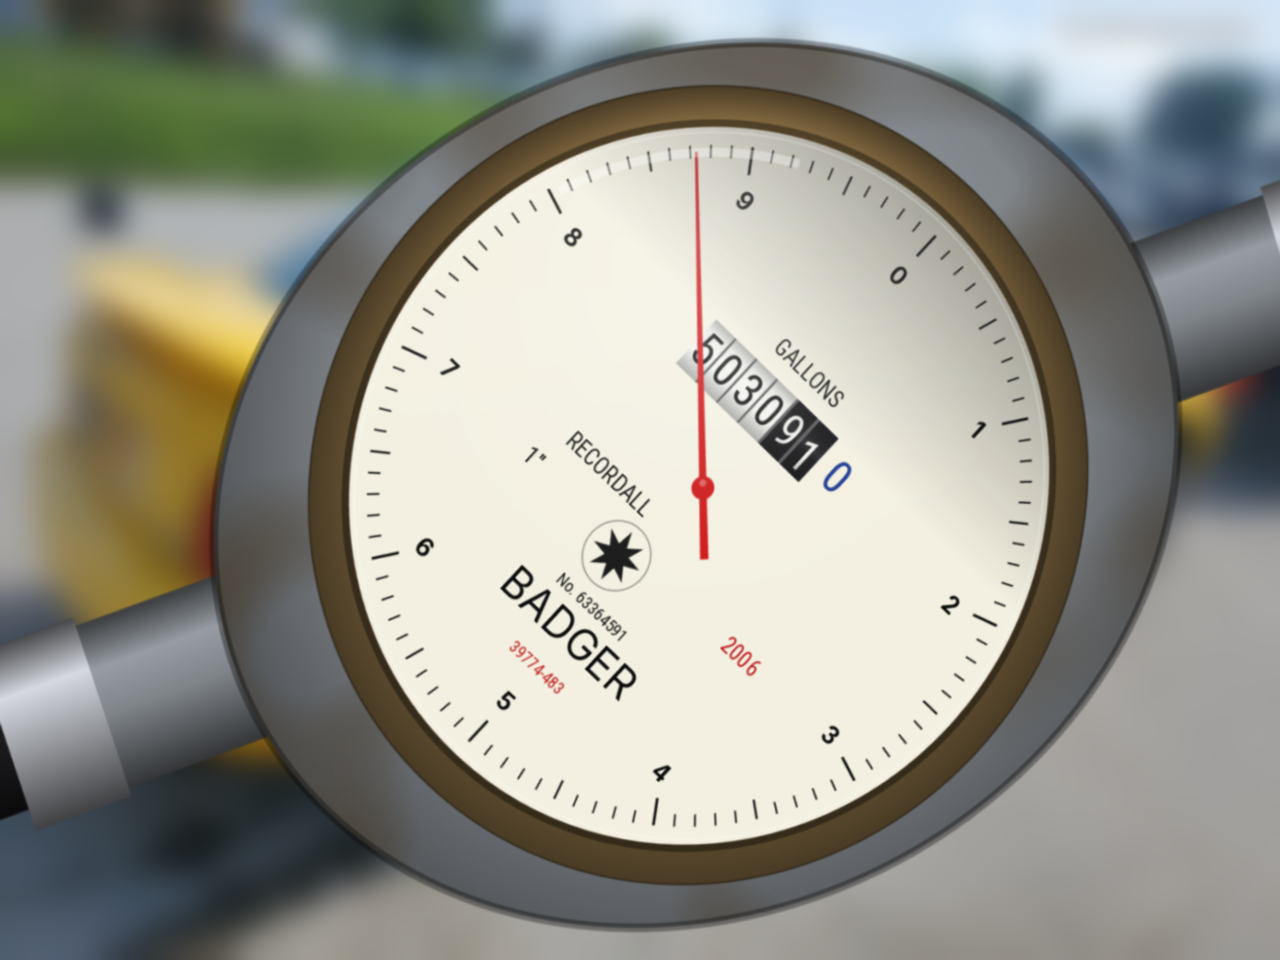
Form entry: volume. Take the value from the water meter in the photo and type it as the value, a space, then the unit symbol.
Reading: 5030908.7 gal
